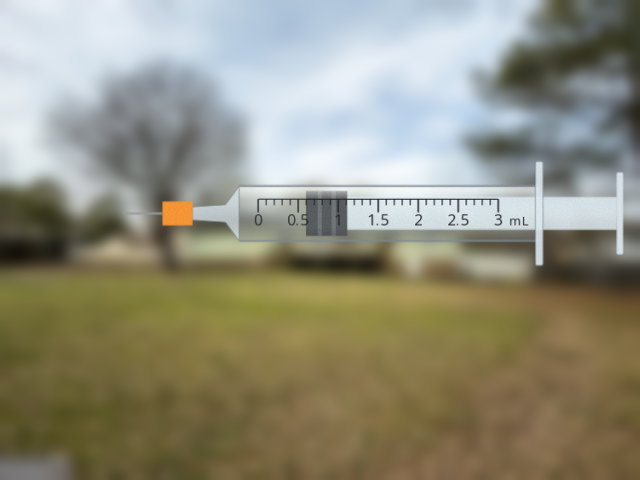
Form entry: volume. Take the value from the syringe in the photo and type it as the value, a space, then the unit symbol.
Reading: 0.6 mL
